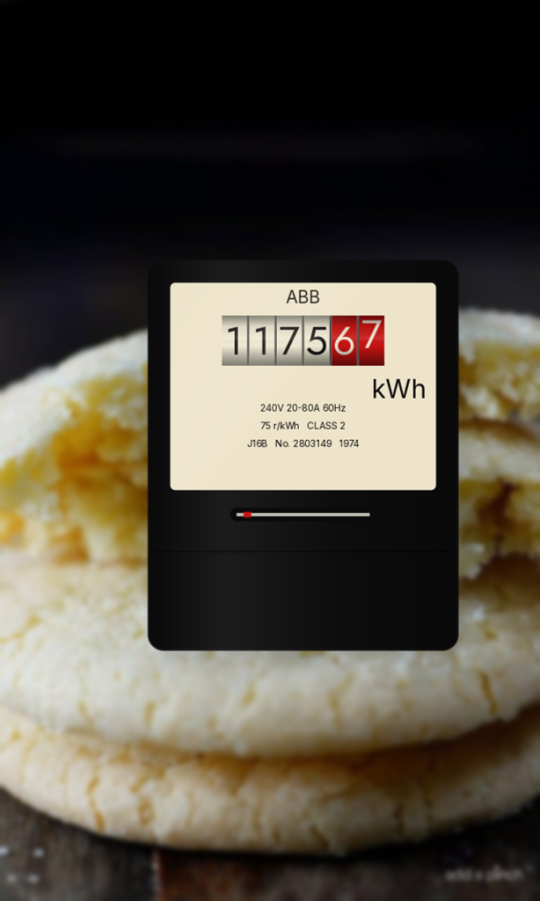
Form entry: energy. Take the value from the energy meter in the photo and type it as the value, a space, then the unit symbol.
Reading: 1175.67 kWh
